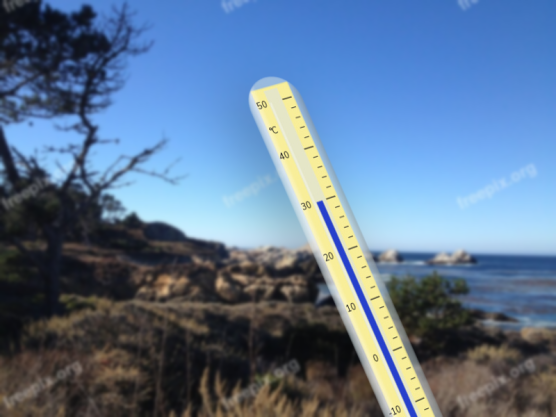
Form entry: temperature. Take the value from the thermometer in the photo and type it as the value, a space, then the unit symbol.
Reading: 30 °C
